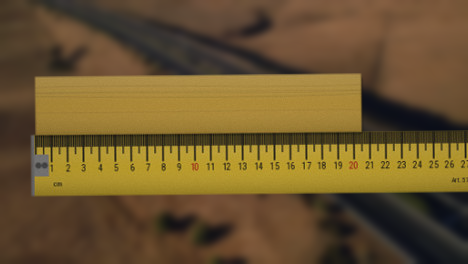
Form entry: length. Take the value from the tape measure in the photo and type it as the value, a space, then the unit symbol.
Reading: 20.5 cm
